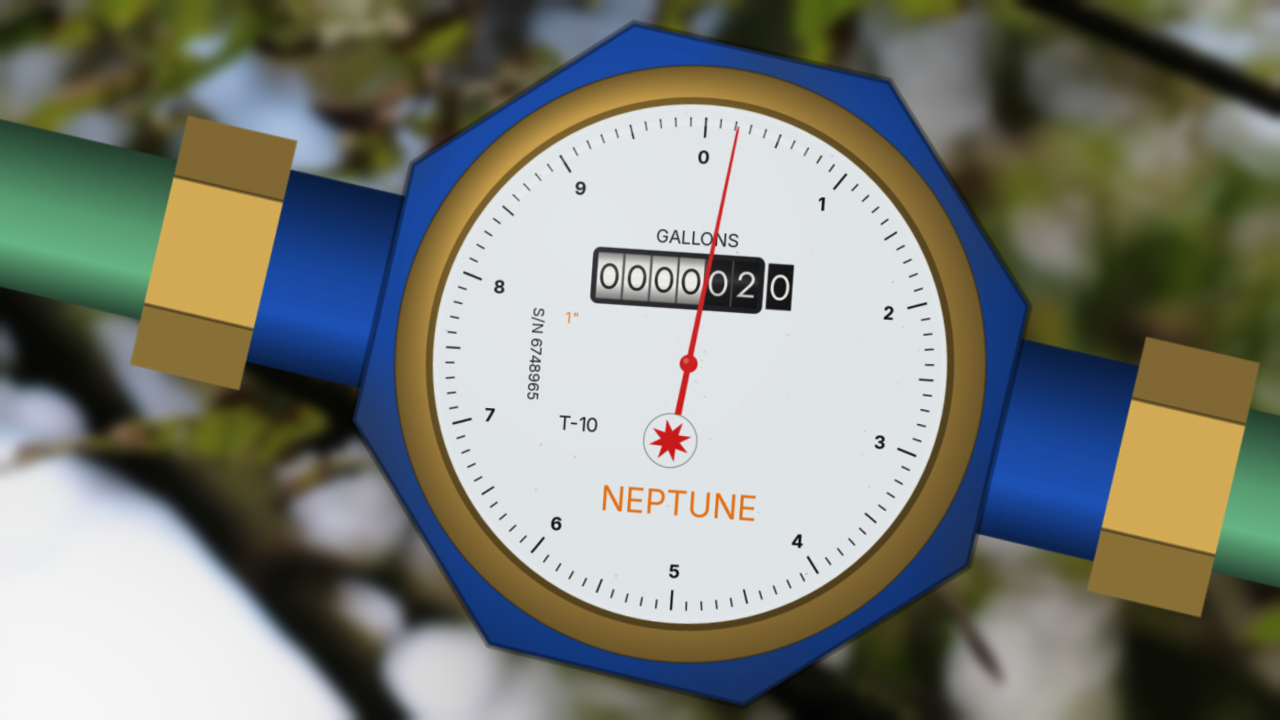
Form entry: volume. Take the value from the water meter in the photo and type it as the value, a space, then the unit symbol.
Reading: 20.2 gal
